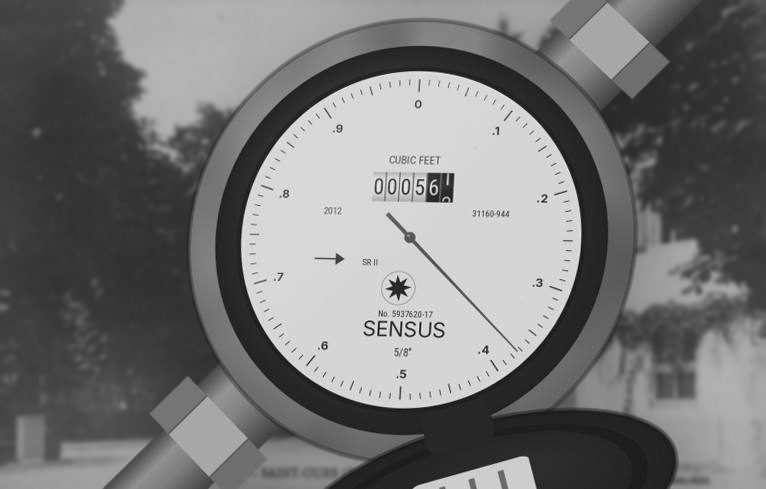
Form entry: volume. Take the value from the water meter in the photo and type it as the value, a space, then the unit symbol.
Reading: 561.37 ft³
